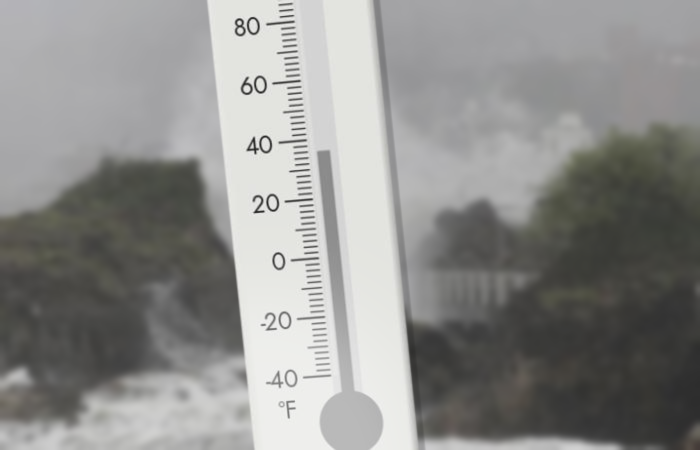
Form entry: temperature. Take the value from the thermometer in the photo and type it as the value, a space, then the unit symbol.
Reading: 36 °F
